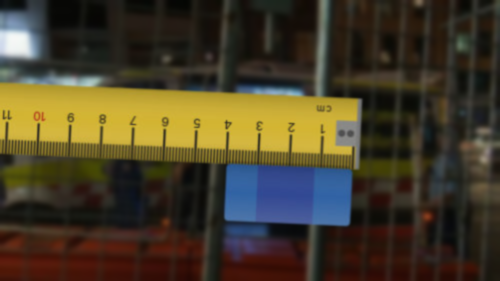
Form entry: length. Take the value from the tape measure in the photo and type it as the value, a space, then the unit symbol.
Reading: 4 cm
